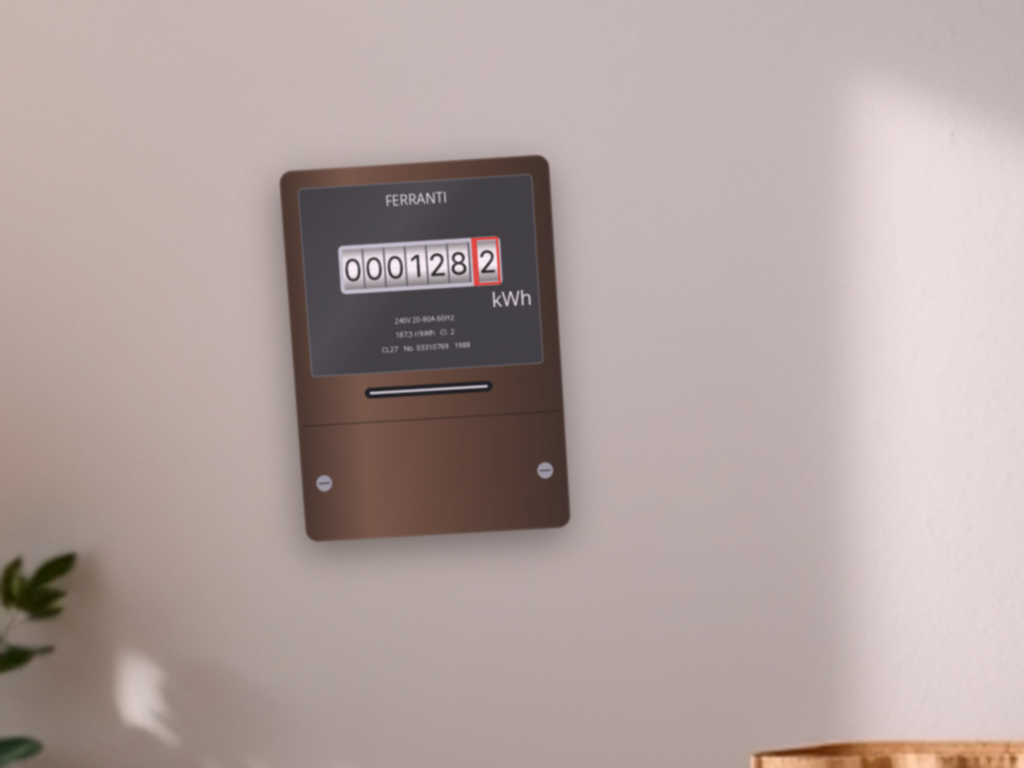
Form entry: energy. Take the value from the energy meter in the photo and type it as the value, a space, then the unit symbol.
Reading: 128.2 kWh
